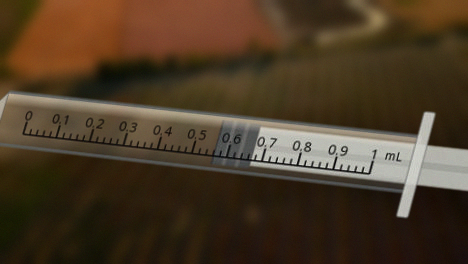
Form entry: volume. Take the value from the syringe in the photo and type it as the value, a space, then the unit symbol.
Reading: 0.56 mL
